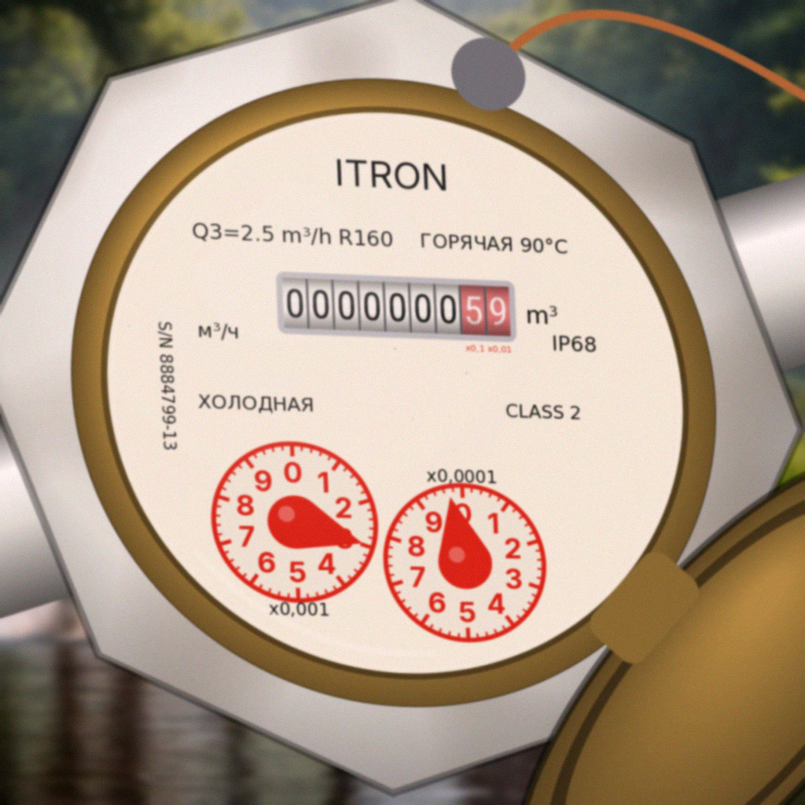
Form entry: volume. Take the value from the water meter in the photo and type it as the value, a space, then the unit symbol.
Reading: 0.5929 m³
